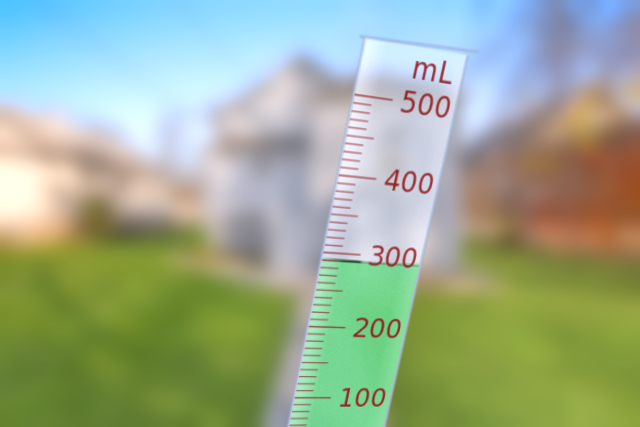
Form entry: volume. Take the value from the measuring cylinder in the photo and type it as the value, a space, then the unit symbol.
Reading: 290 mL
